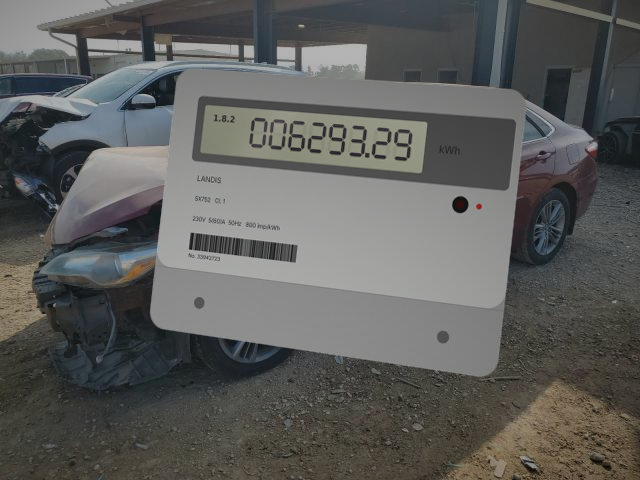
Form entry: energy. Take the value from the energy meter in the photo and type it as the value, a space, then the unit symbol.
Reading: 6293.29 kWh
